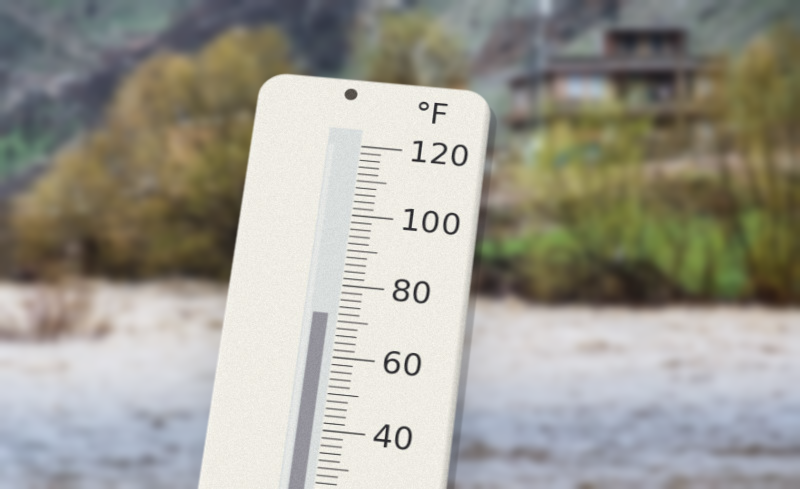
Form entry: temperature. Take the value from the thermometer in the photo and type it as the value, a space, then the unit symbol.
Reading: 72 °F
